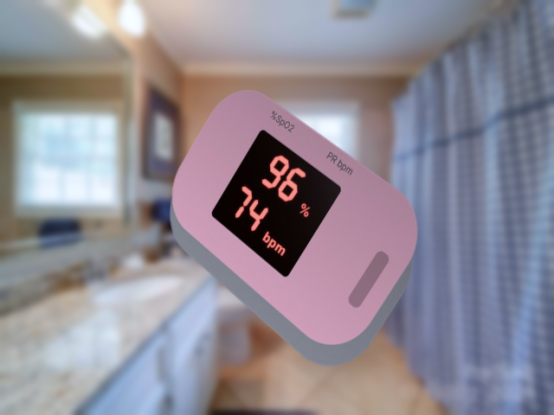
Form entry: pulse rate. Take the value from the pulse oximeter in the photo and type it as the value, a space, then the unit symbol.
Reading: 74 bpm
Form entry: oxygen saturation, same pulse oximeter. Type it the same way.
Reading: 96 %
